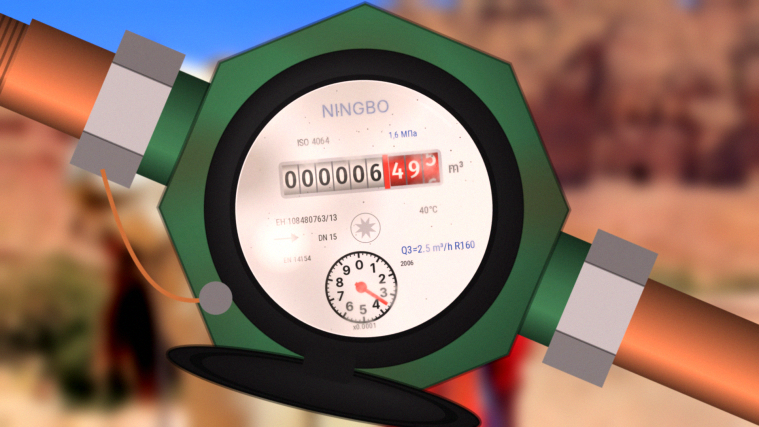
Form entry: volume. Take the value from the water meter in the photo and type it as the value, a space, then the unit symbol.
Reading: 6.4953 m³
